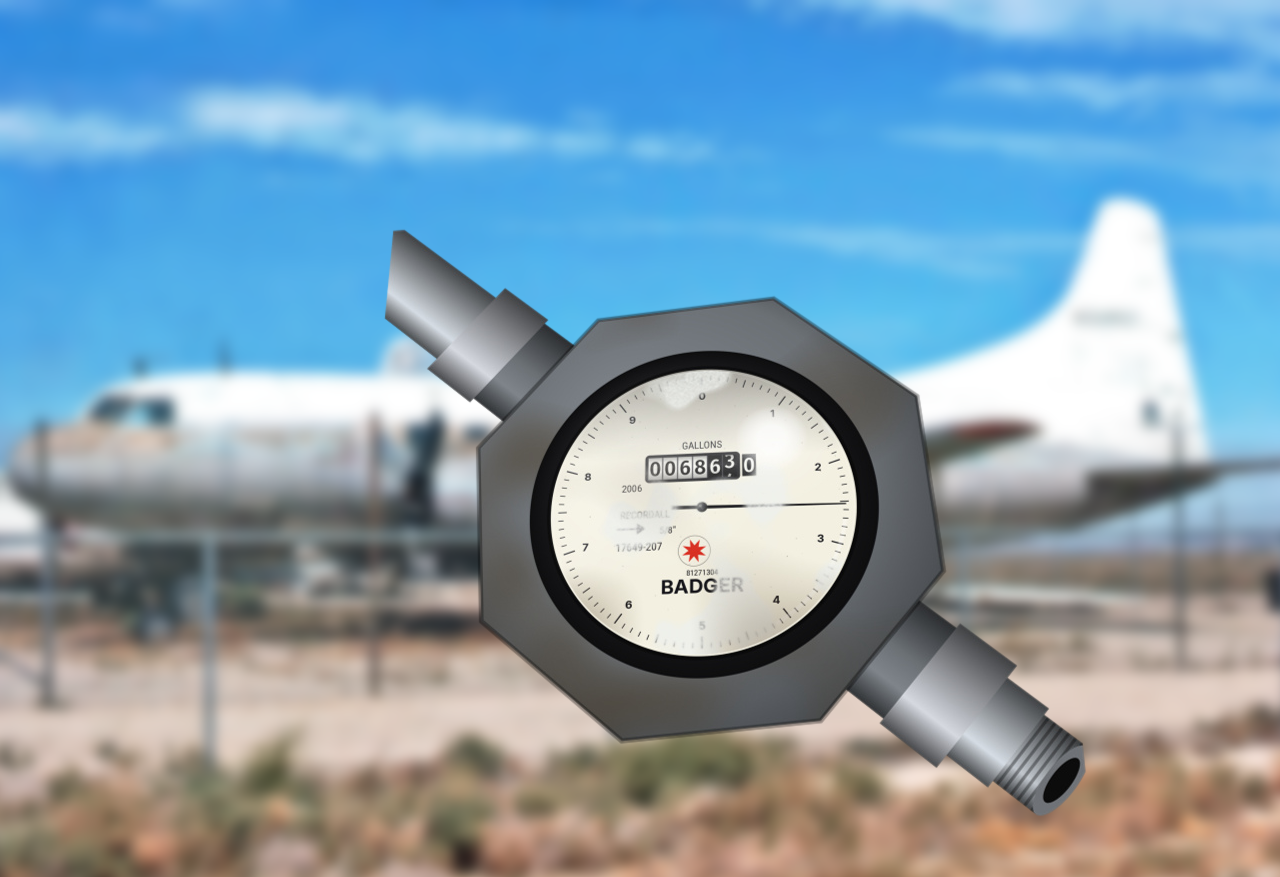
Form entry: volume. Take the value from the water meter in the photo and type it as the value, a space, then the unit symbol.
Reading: 68632.5 gal
